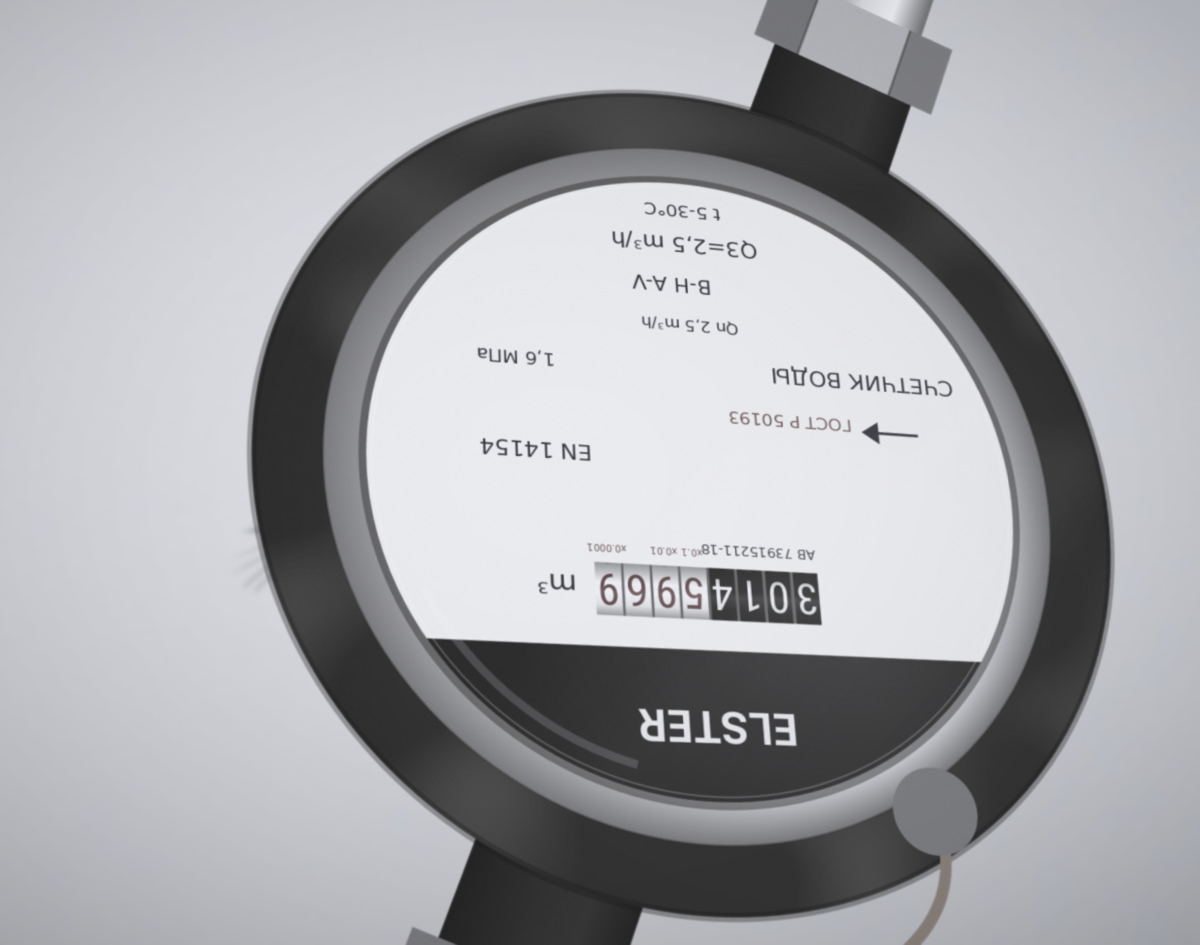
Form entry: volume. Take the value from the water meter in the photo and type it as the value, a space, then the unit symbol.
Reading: 3014.5969 m³
